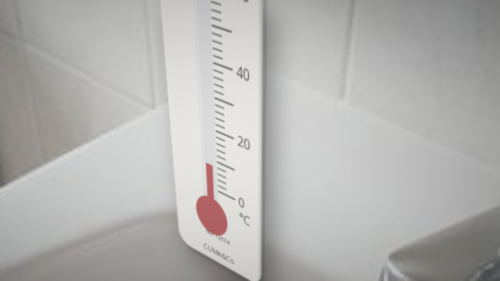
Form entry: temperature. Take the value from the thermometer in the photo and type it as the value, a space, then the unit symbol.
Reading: 8 °C
